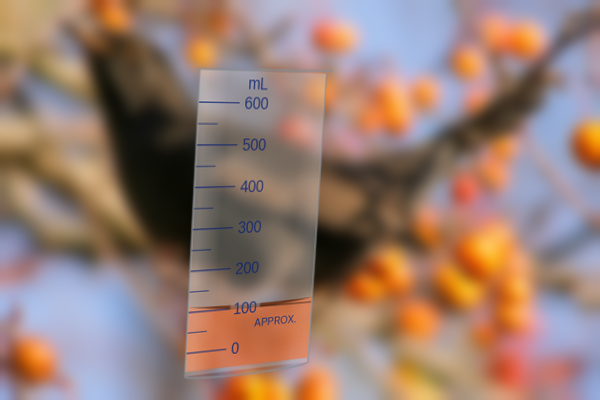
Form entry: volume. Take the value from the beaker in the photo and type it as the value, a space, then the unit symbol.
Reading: 100 mL
